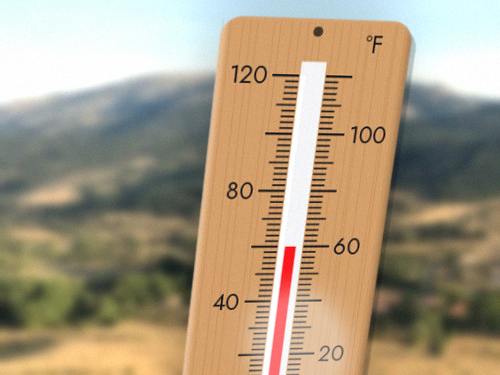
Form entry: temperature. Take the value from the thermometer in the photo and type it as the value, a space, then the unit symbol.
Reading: 60 °F
